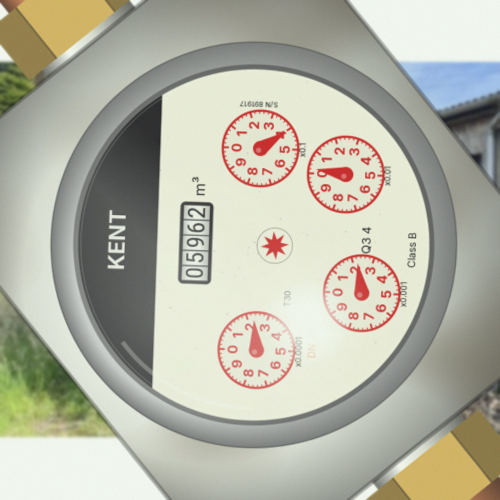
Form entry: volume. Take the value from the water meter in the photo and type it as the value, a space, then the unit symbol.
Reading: 5962.4022 m³
